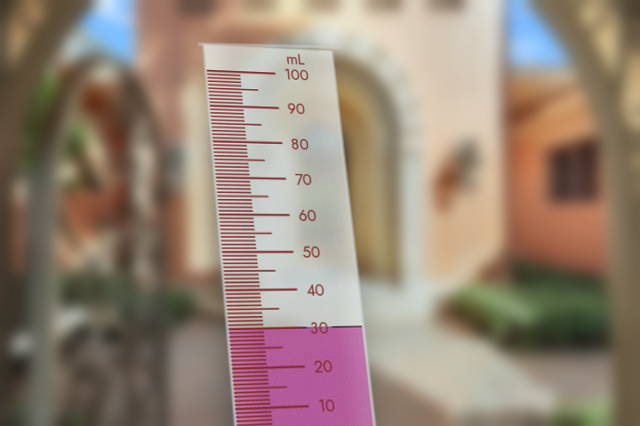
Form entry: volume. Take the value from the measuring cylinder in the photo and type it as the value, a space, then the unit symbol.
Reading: 30 mL
